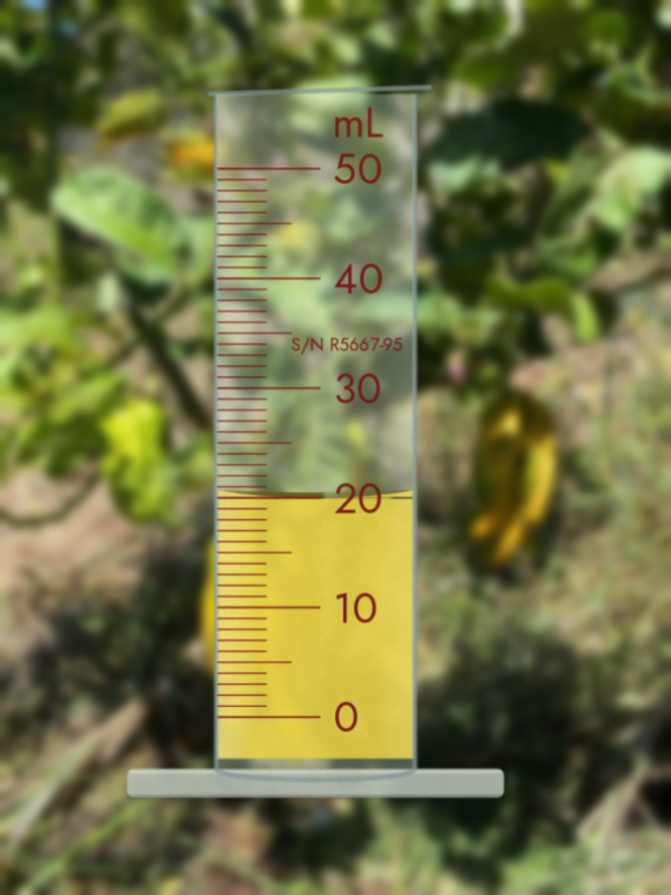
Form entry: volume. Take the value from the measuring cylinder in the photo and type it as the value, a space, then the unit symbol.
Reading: 20 mL
